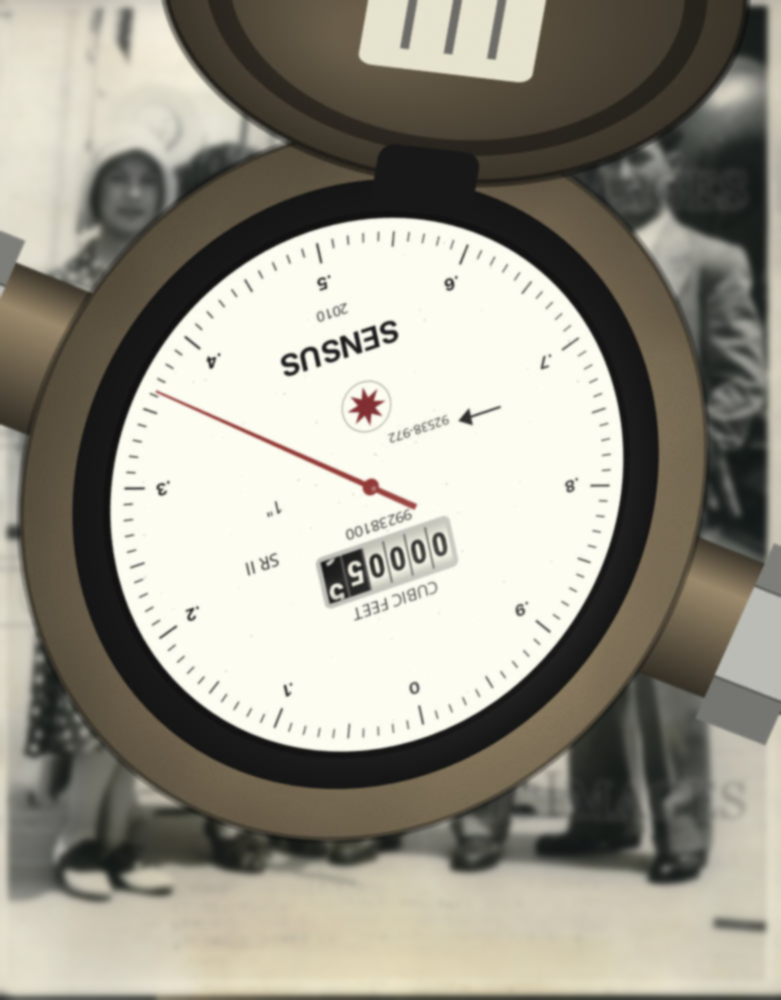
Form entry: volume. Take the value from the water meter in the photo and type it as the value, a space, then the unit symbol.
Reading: 55.36 ft³
